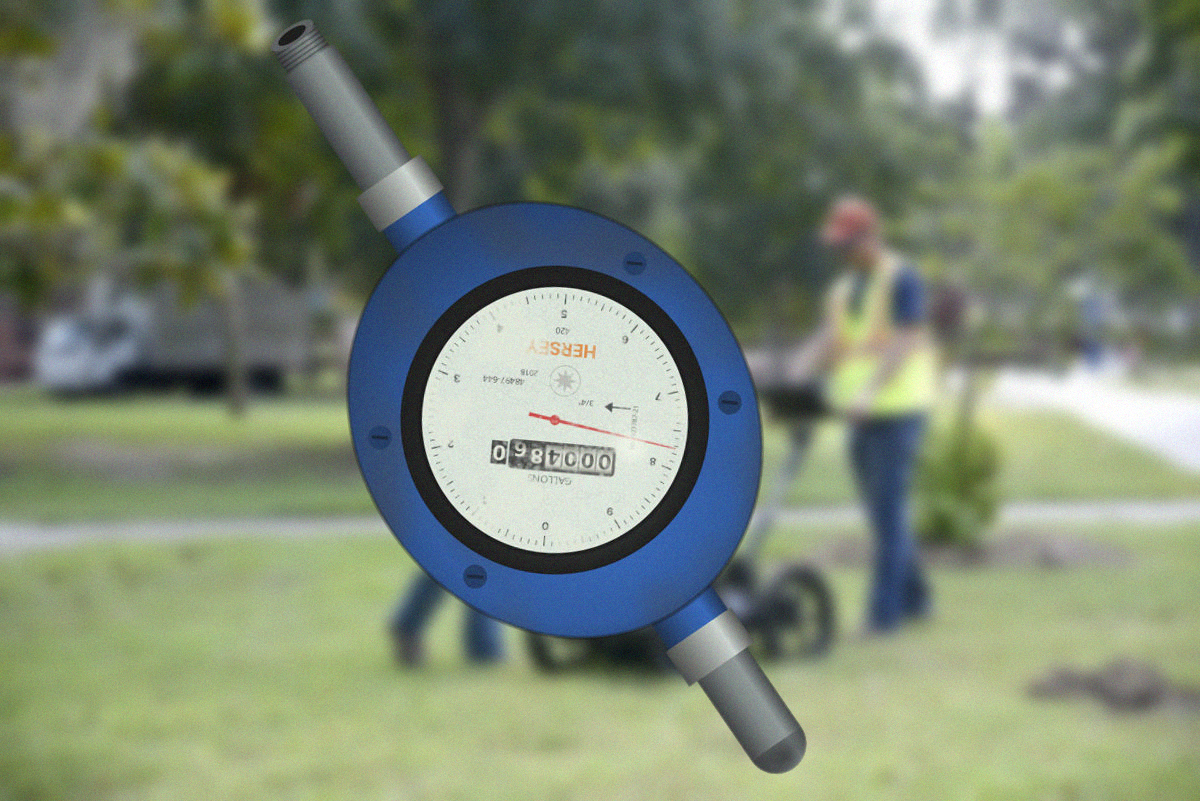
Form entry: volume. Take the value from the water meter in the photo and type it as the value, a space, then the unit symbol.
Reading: 4857.7 gal
